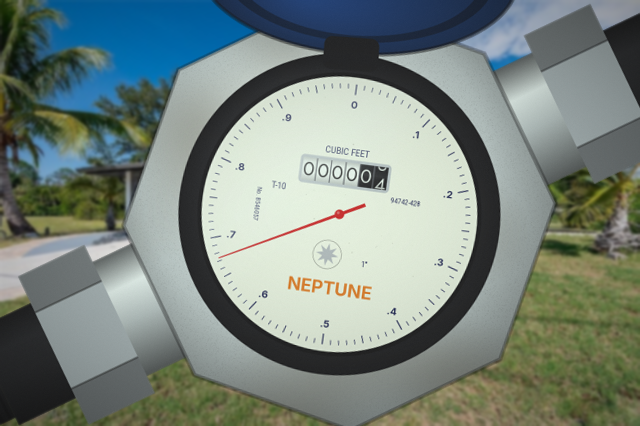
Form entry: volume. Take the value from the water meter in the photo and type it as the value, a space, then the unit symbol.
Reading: 3.67 ft³
